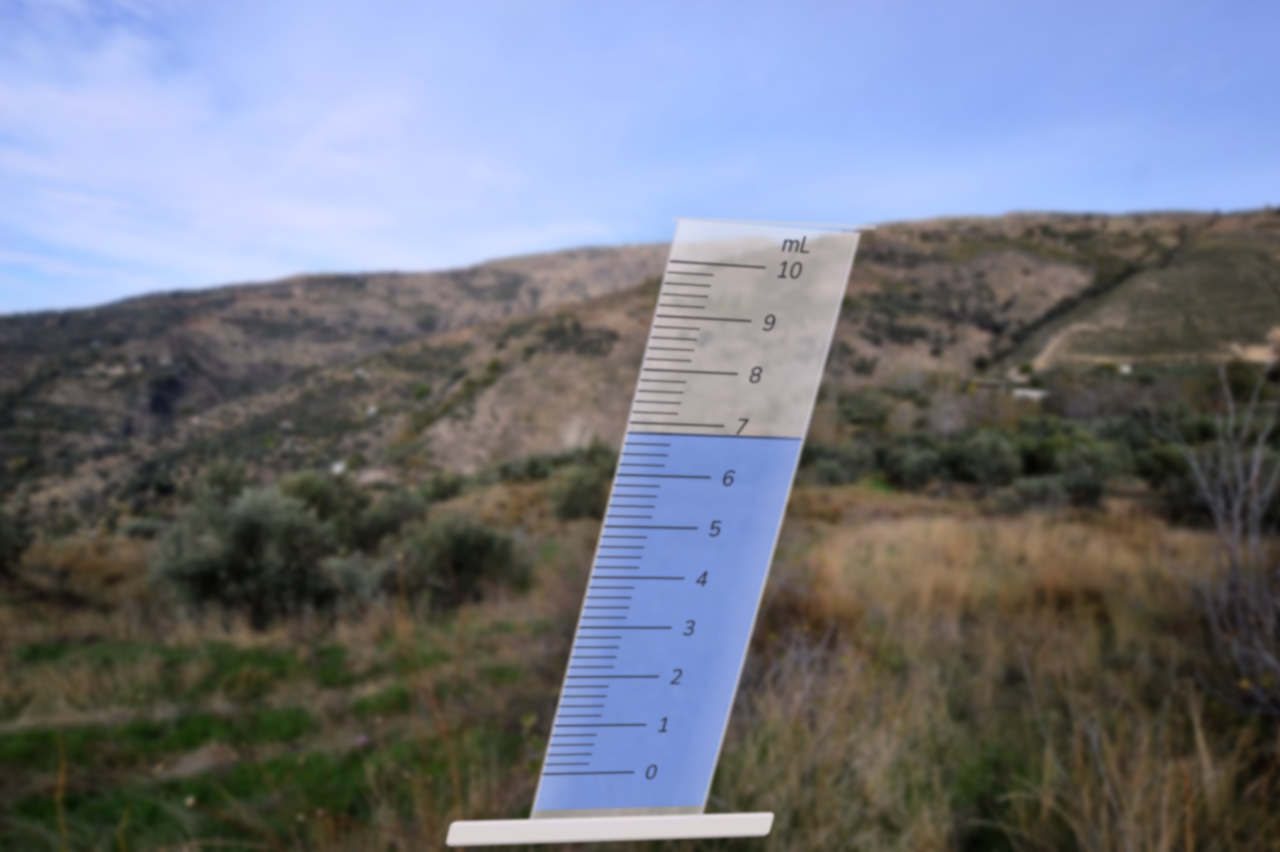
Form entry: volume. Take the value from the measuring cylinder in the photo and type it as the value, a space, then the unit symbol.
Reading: 6.8 mL
